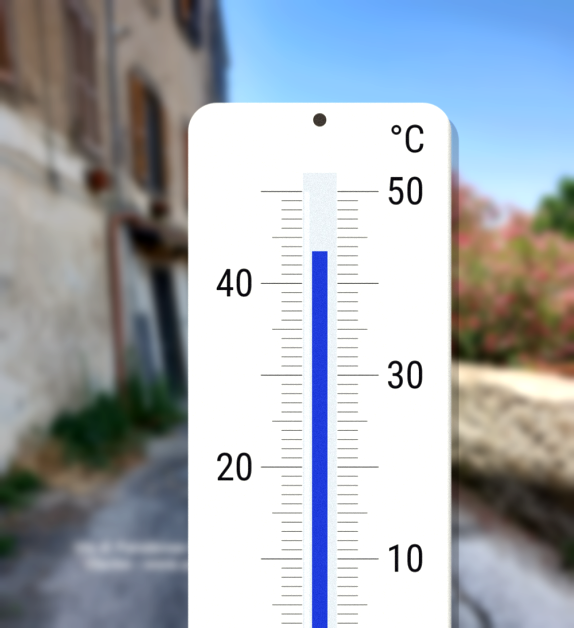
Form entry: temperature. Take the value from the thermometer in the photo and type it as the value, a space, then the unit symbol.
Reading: 43.5 °C
